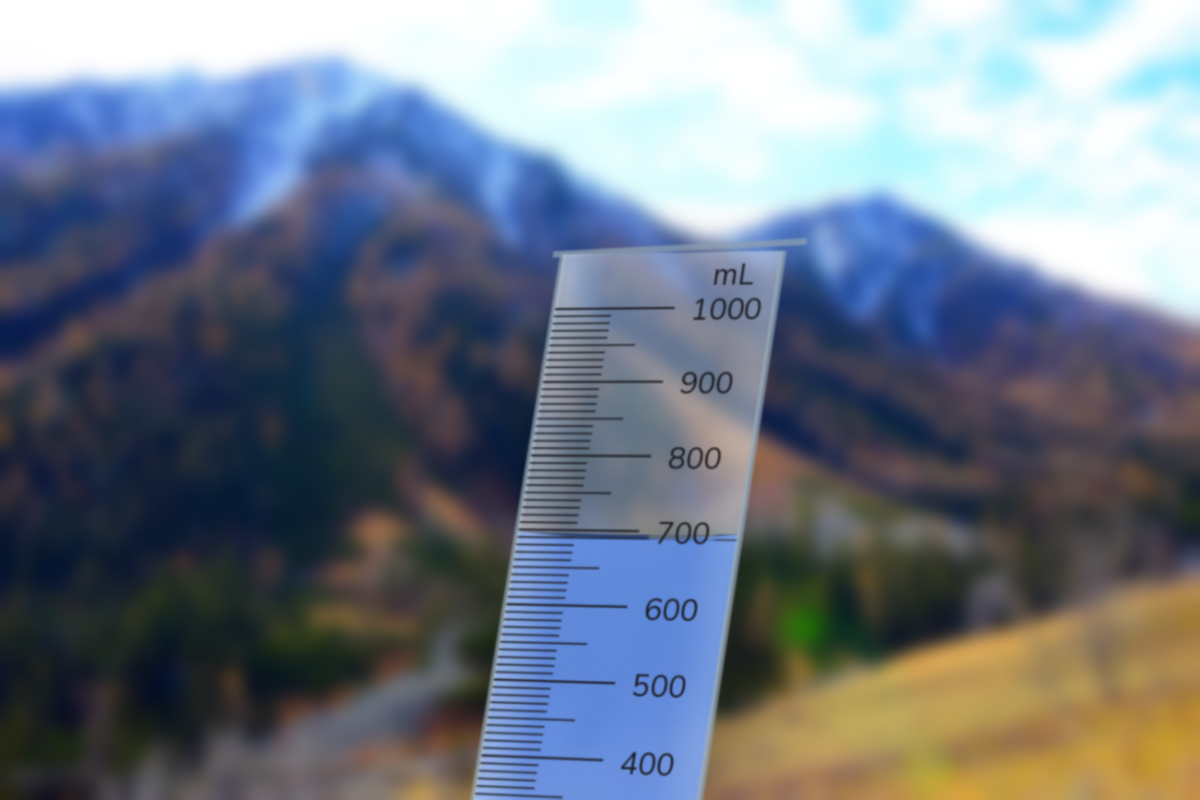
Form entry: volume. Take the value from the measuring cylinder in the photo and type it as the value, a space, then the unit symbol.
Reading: 690 mL
